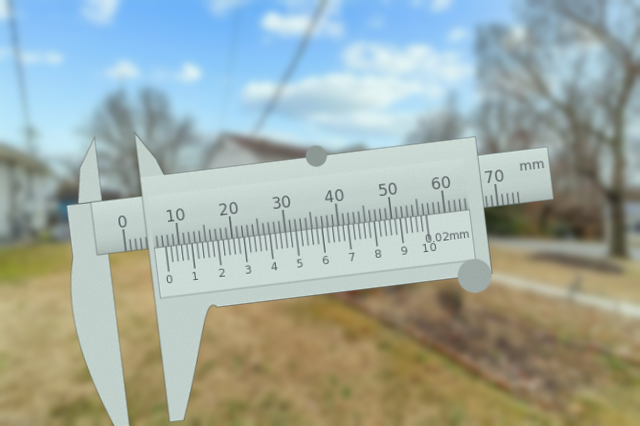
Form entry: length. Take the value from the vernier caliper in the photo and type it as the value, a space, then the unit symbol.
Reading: 7.5 mm
